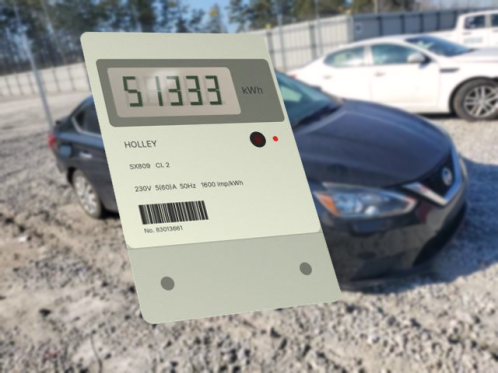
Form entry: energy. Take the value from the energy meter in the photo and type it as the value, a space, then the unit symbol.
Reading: 51333 kWh
